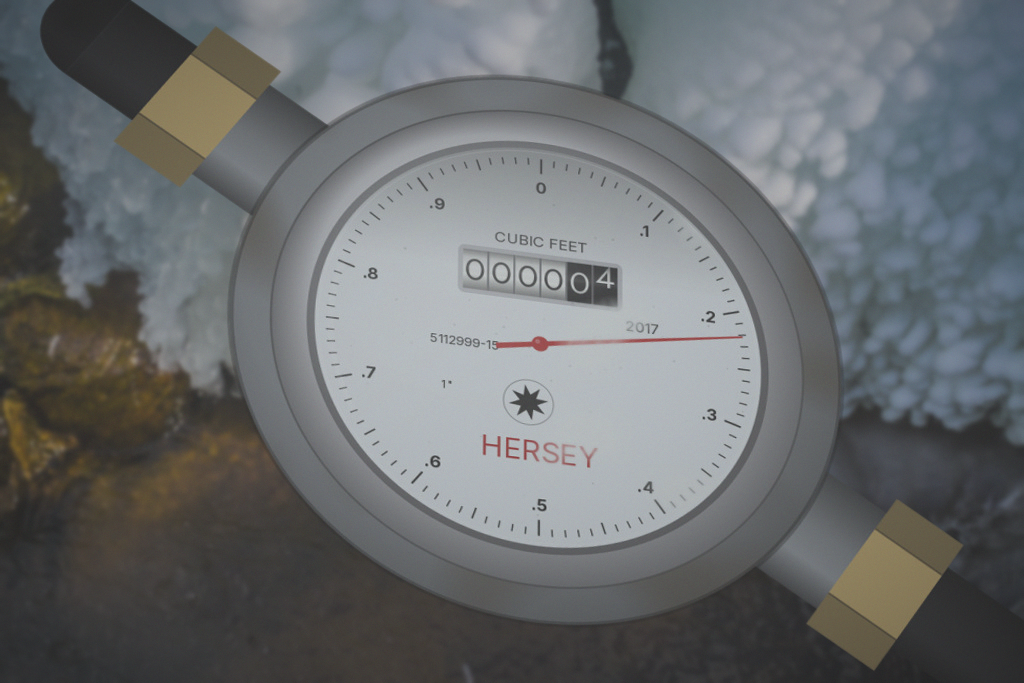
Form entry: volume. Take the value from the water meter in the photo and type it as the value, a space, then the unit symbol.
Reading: 4.22 ft³
